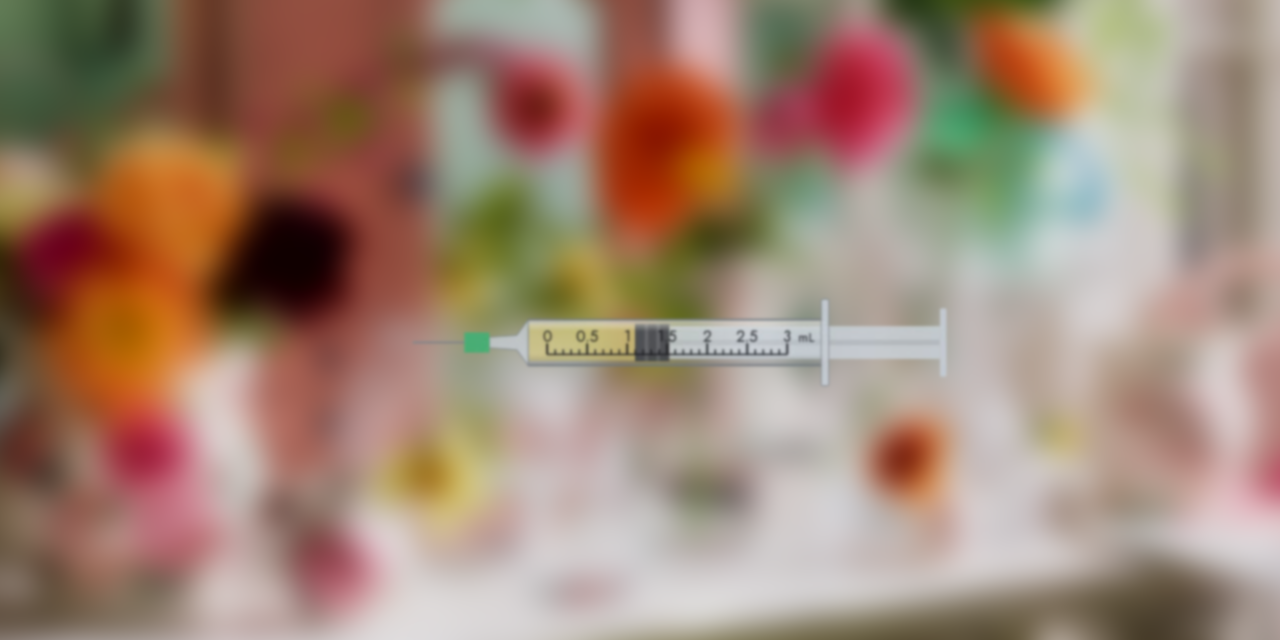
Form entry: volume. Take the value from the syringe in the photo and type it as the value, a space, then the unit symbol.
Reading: 1.1 mL
